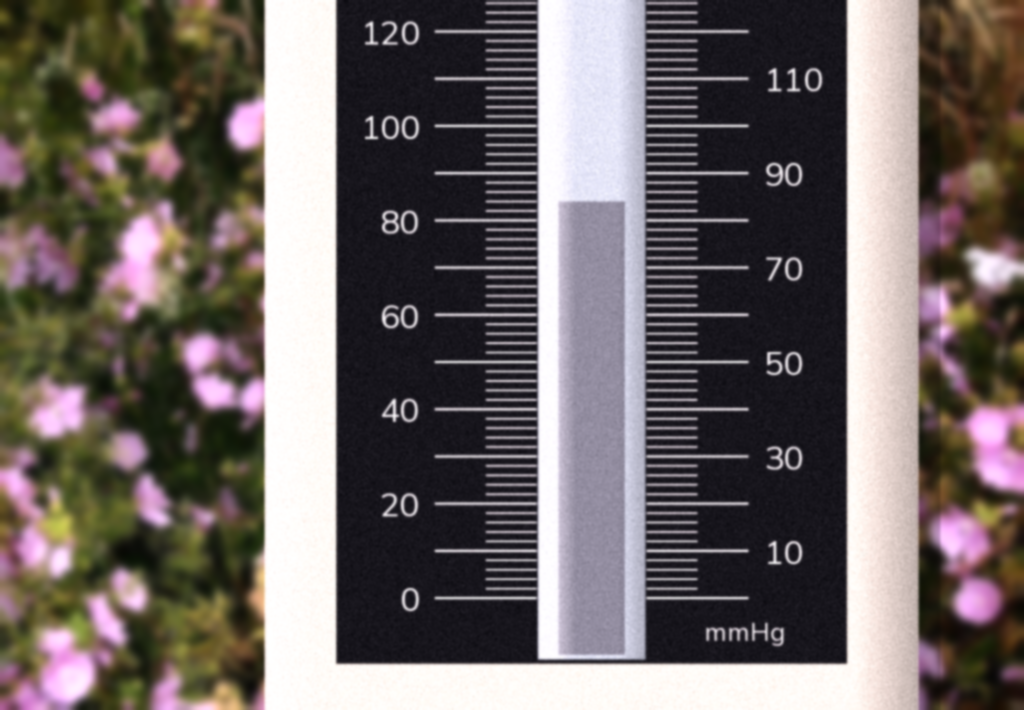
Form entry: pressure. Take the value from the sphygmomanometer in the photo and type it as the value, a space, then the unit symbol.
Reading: 84 mmHg
